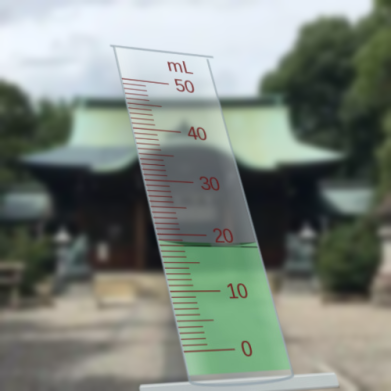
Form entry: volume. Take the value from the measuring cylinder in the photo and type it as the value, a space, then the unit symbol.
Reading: 18 mL
